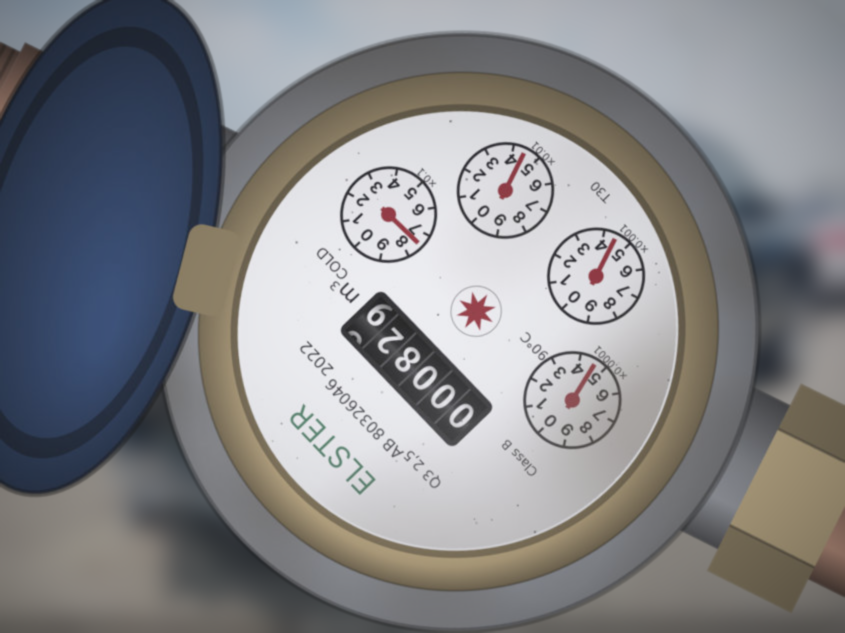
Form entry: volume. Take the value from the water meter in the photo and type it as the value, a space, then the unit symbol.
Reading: 828.7444 m³
